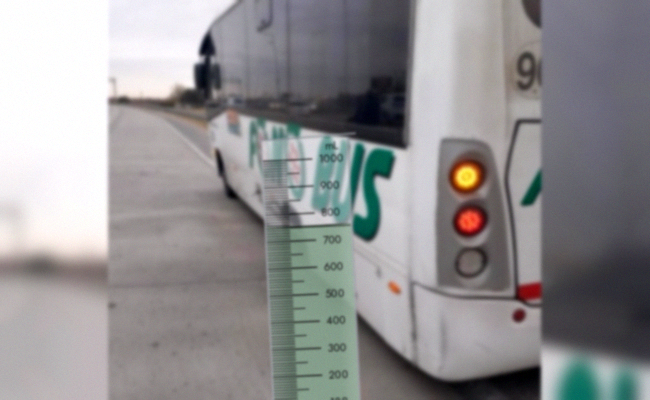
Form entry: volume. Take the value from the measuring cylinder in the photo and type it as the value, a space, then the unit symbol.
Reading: 750 mL
